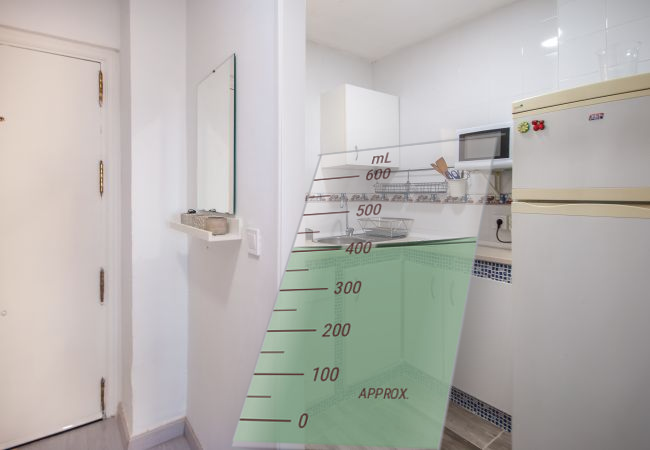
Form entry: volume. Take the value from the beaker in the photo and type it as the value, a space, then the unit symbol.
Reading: 400 mL
